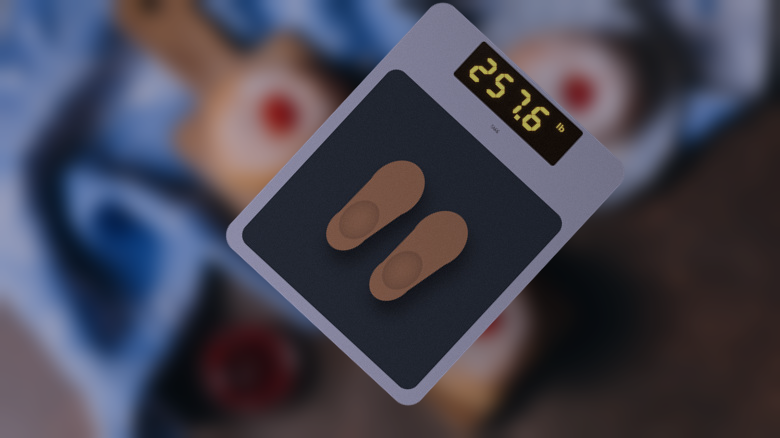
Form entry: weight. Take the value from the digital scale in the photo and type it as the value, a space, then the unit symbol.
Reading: 257.6 lb
